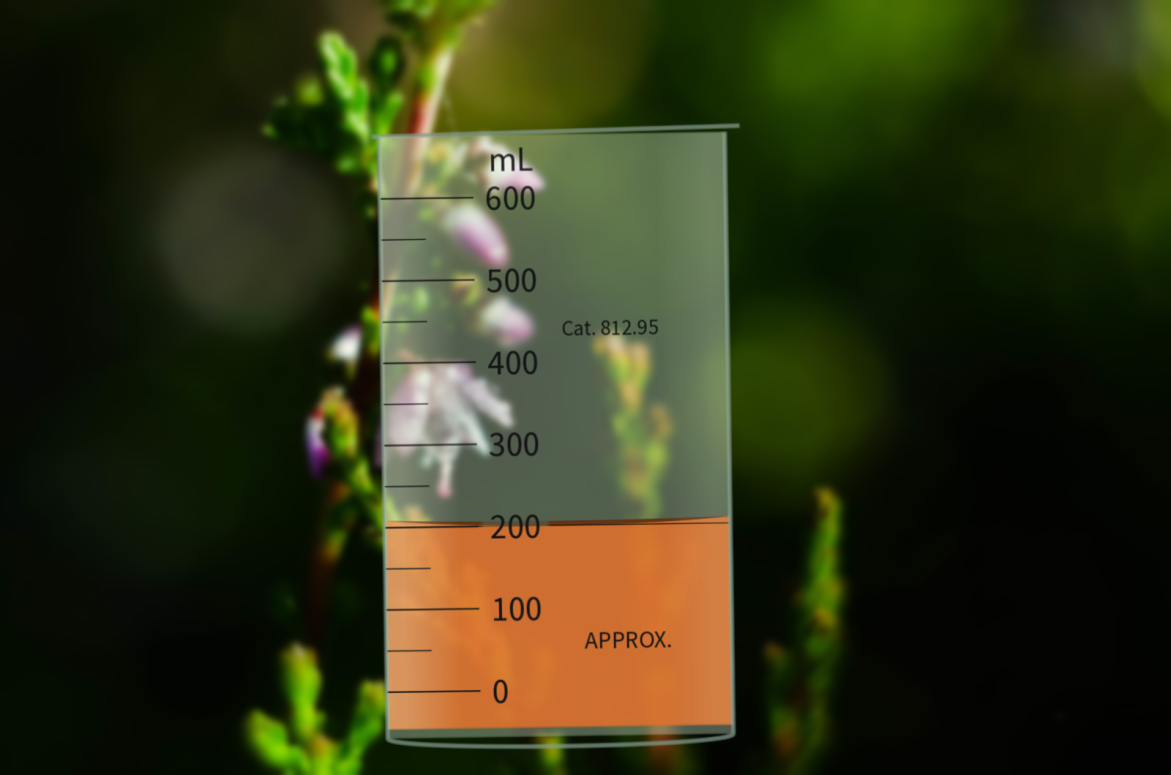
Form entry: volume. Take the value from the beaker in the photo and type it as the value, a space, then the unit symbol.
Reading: 200 mL
